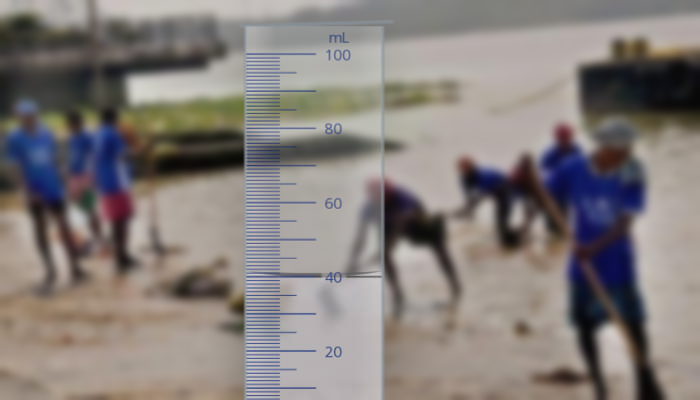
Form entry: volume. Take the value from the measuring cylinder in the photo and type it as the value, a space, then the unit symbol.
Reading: 40 mL
